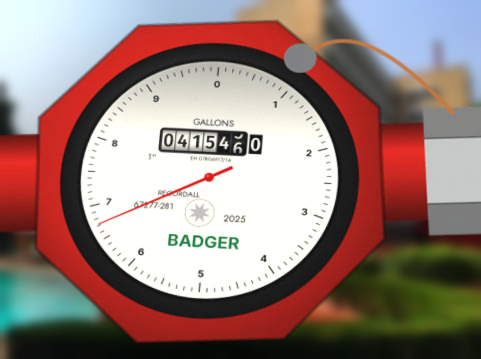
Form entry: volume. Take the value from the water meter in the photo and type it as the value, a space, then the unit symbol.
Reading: 415456.7 gal
